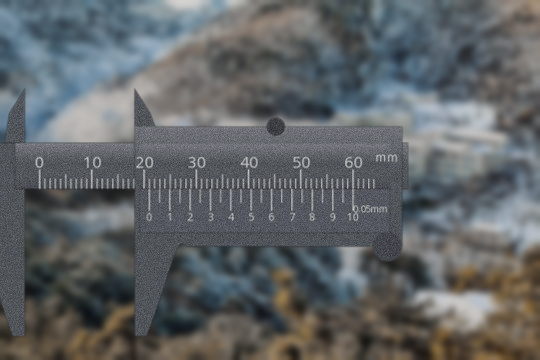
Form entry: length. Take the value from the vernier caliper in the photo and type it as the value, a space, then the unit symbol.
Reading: 21.0 mm
